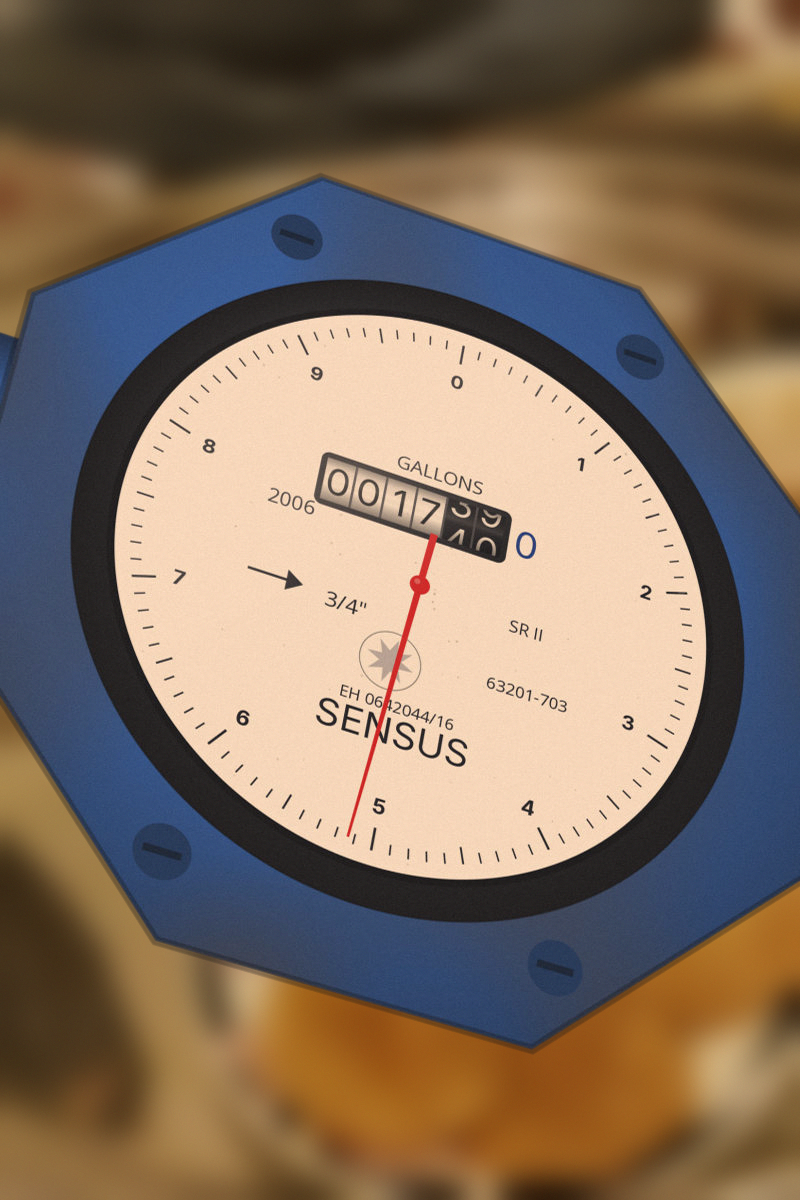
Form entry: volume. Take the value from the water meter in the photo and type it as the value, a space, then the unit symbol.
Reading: 17395.1 gal
